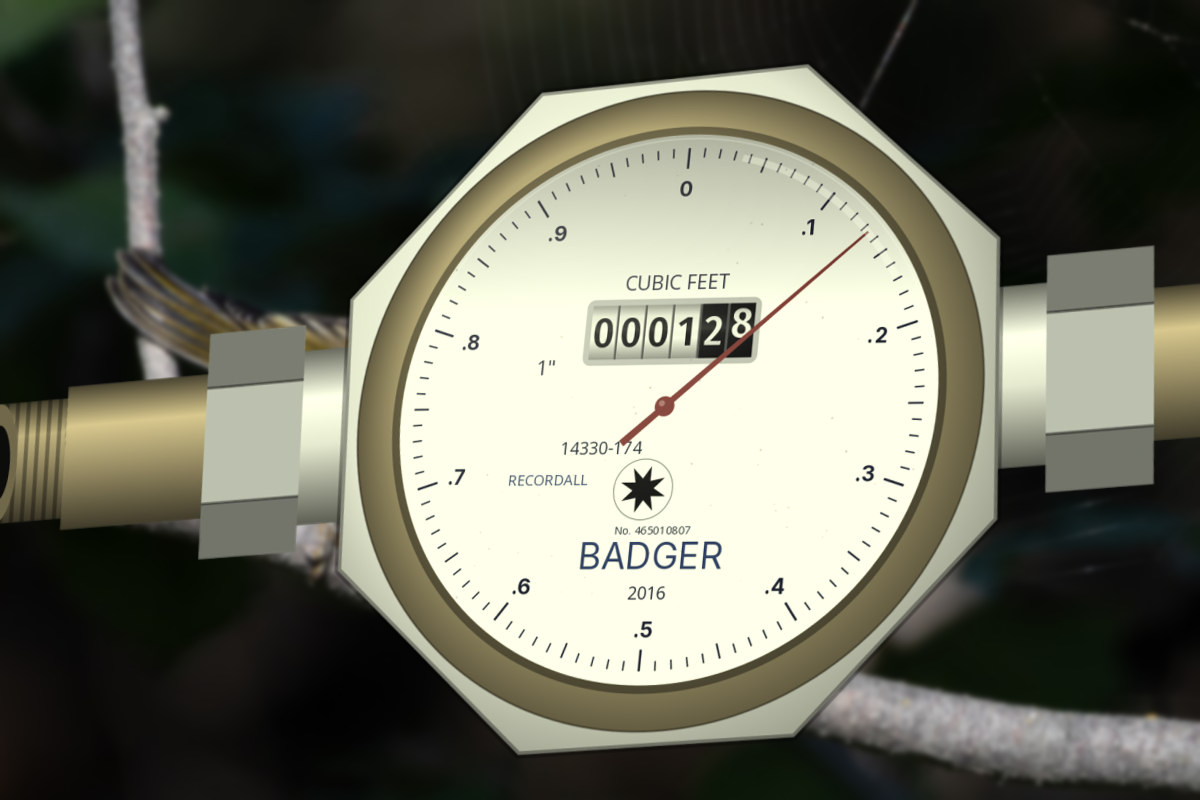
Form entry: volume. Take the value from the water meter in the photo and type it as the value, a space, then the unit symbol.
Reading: 128.13 ft³
